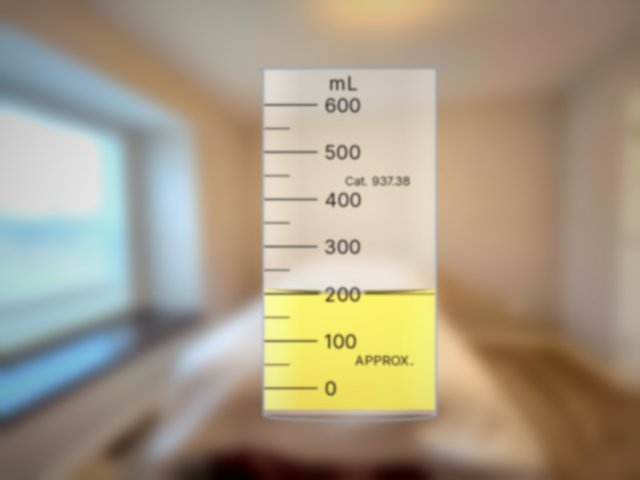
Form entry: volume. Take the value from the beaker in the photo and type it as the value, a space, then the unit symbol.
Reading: 200 mL
